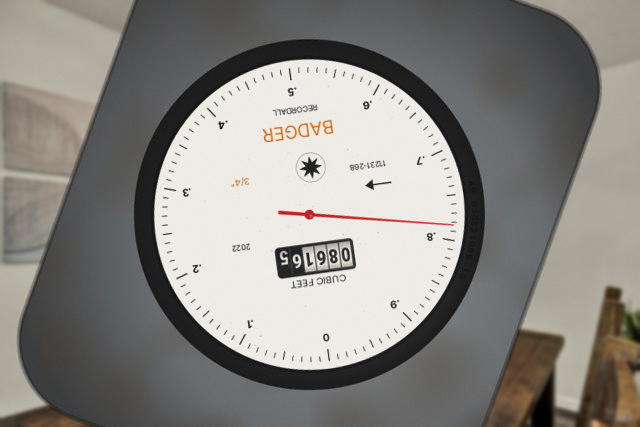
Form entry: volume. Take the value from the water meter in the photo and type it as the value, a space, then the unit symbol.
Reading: 86164.78 ft³
